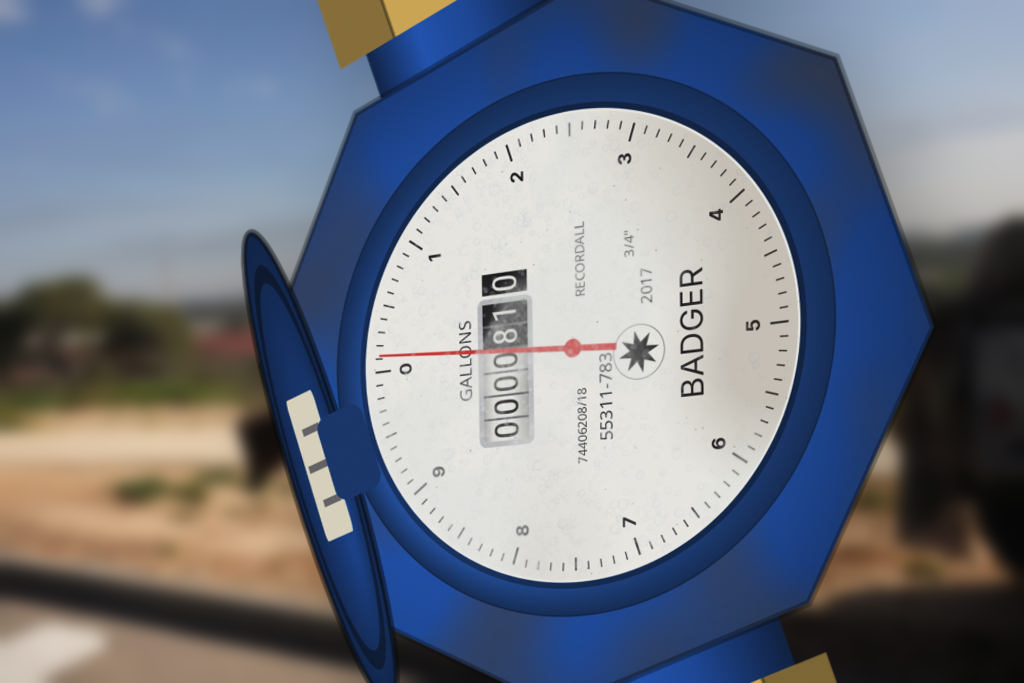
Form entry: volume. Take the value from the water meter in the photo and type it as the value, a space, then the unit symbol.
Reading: 810.1 gal
